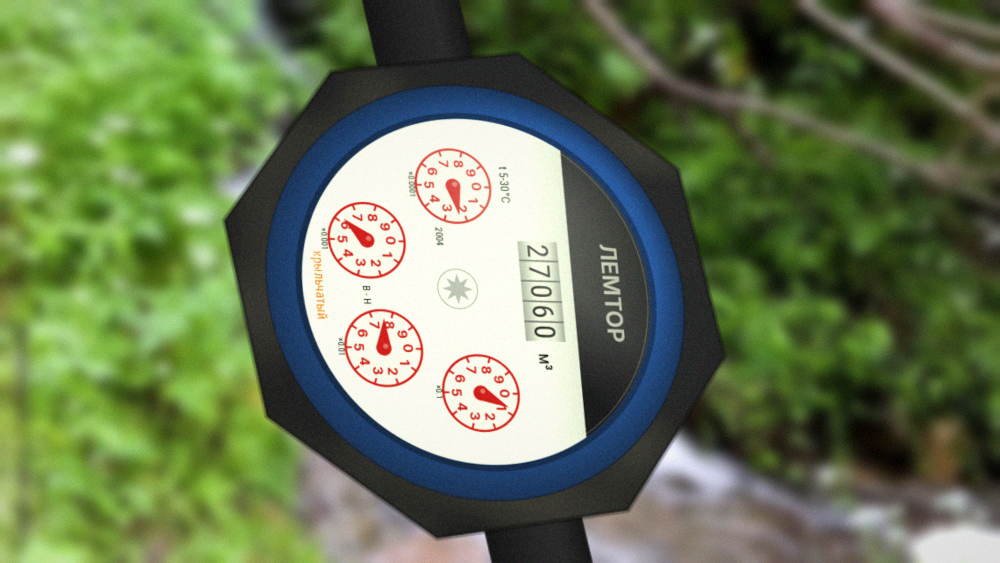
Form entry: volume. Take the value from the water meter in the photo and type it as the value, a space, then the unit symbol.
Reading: 27060.0762 m³
